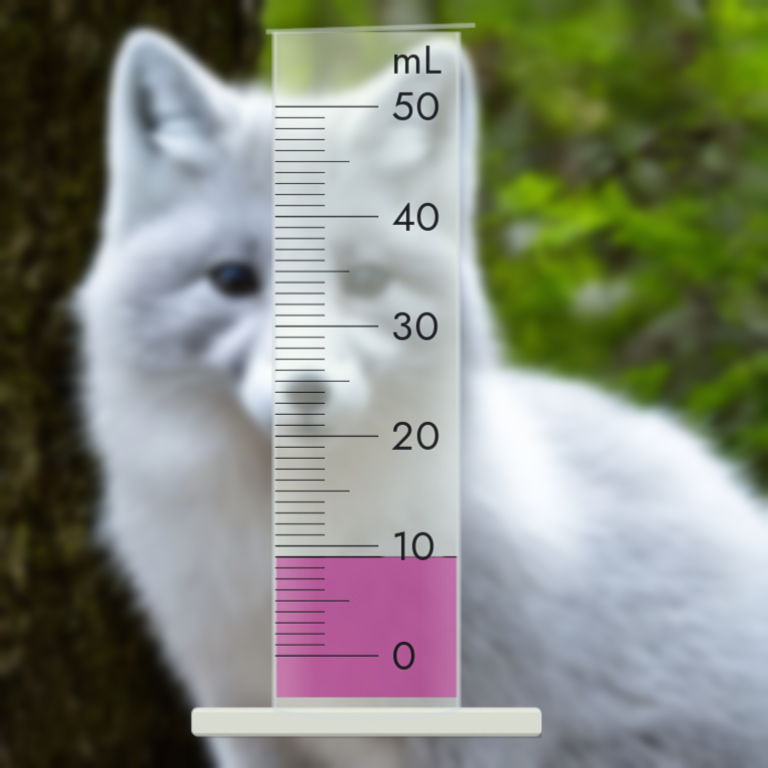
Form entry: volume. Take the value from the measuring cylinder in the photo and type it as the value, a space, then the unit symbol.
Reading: 9 mL
